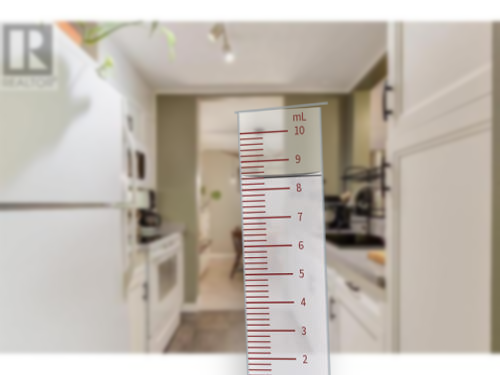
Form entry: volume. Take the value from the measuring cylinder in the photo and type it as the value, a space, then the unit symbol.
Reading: 8.4 mL
